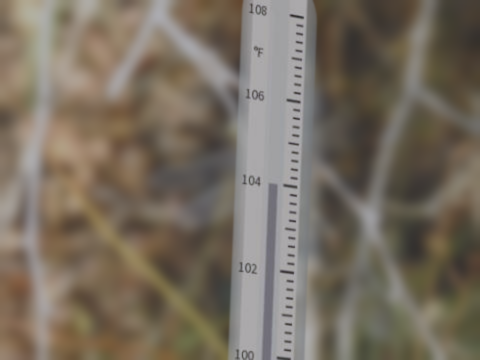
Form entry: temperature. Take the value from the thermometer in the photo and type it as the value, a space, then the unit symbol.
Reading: 104 °F
